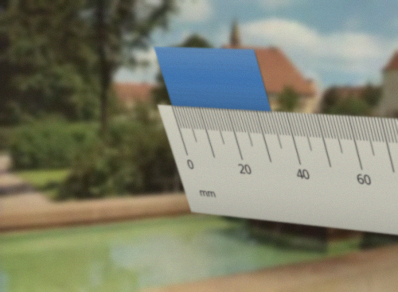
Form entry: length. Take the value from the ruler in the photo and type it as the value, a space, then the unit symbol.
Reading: 35 mm
